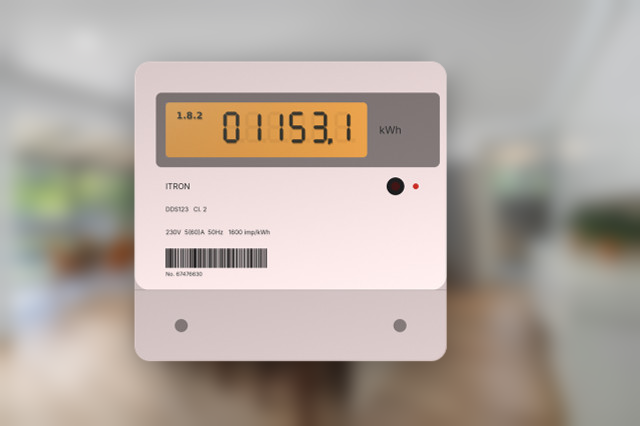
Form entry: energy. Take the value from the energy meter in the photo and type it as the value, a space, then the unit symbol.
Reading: 1153.1 kWh
